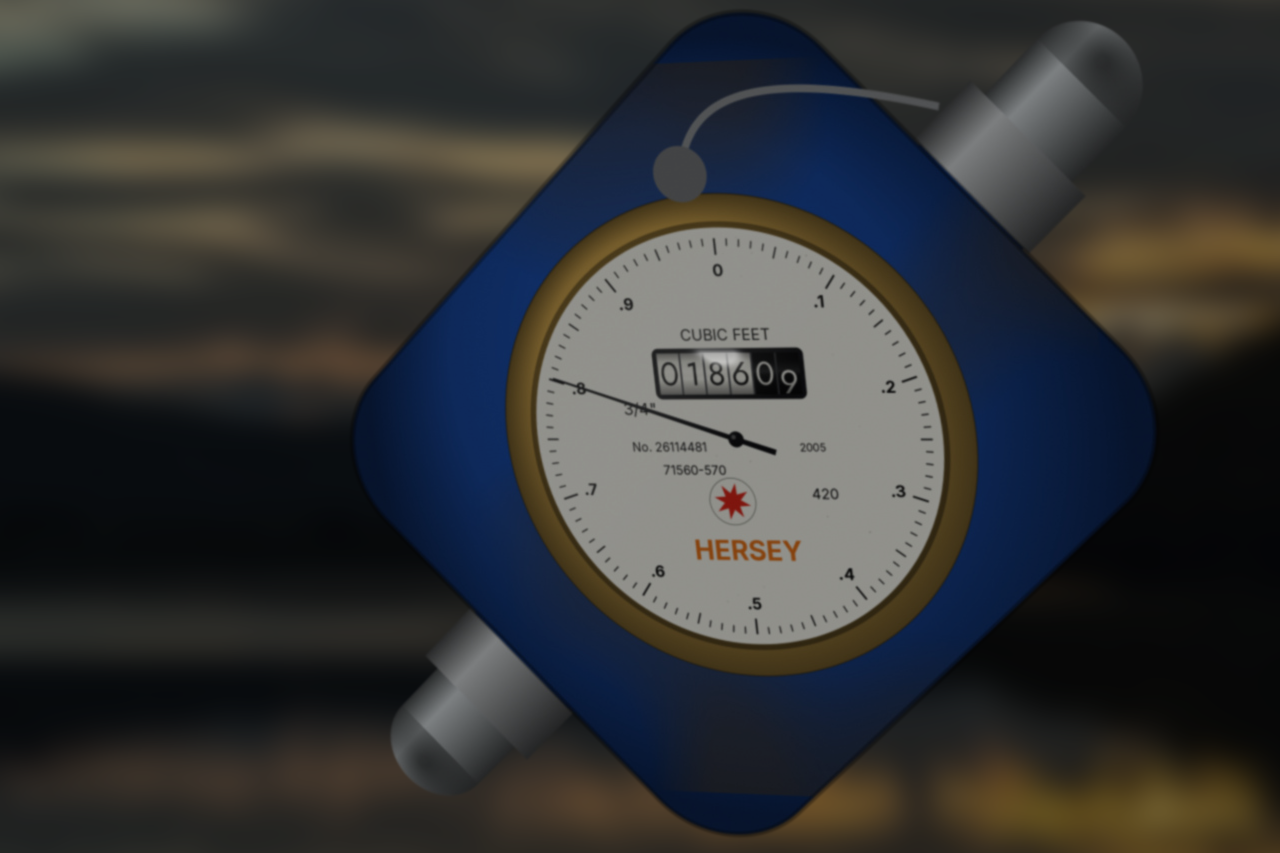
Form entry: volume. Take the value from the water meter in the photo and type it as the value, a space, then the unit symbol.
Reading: 18608.80 ft³
